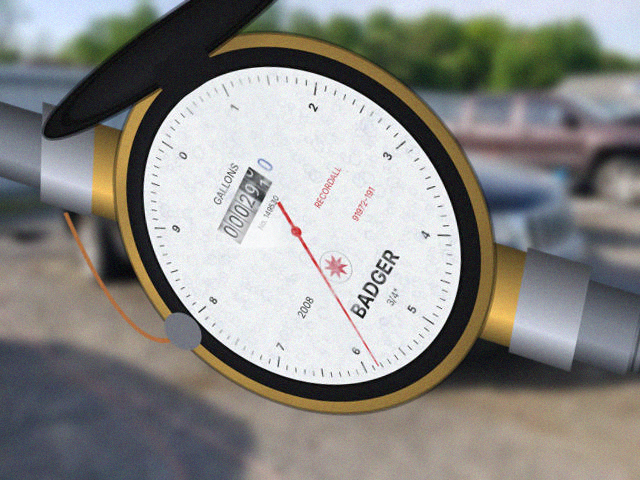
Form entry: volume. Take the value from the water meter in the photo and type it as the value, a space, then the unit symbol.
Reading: 2905.8 gal
